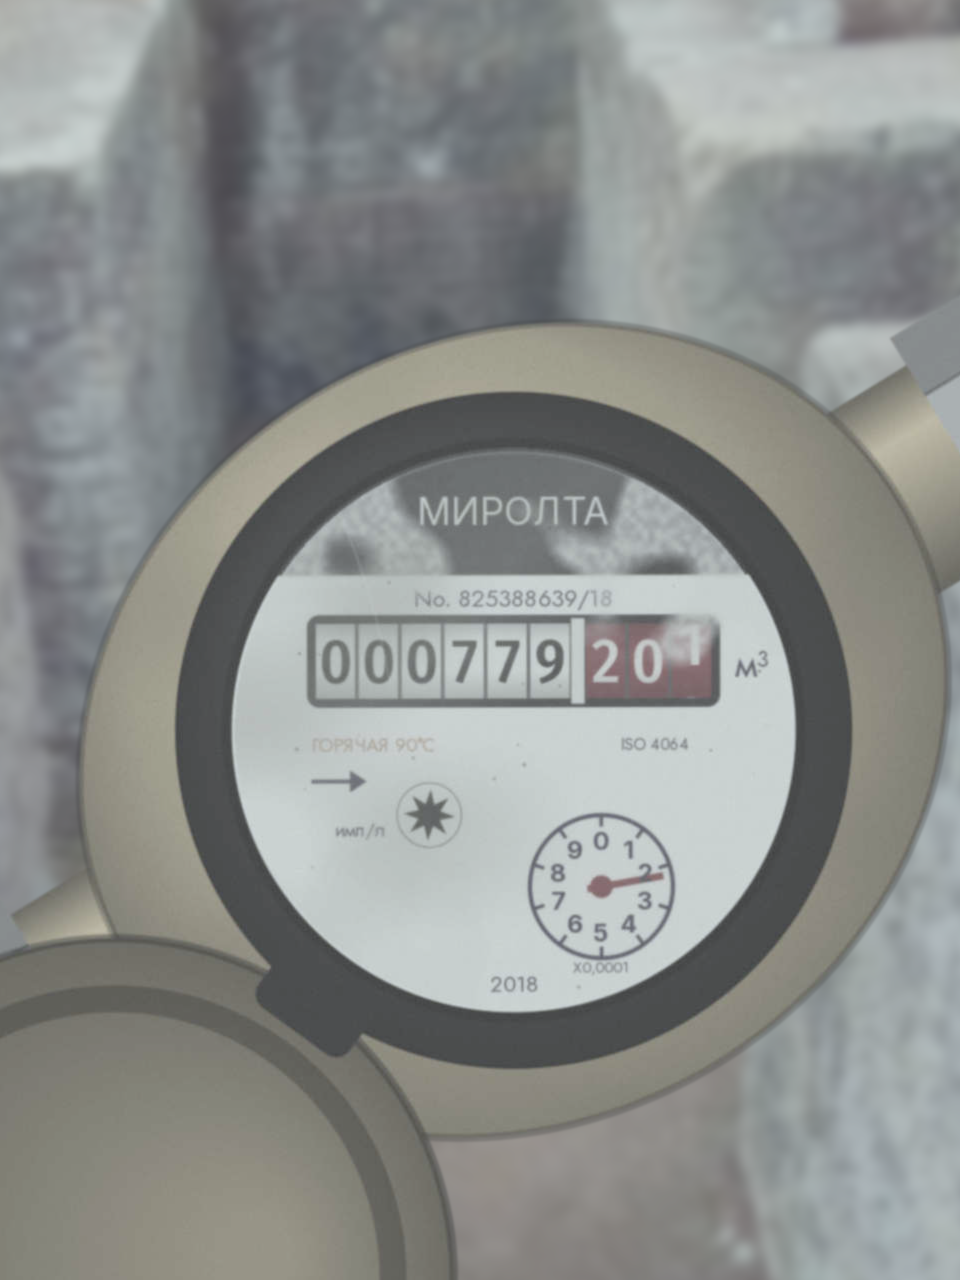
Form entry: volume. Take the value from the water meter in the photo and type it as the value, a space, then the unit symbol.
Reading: 779.2012 m³
